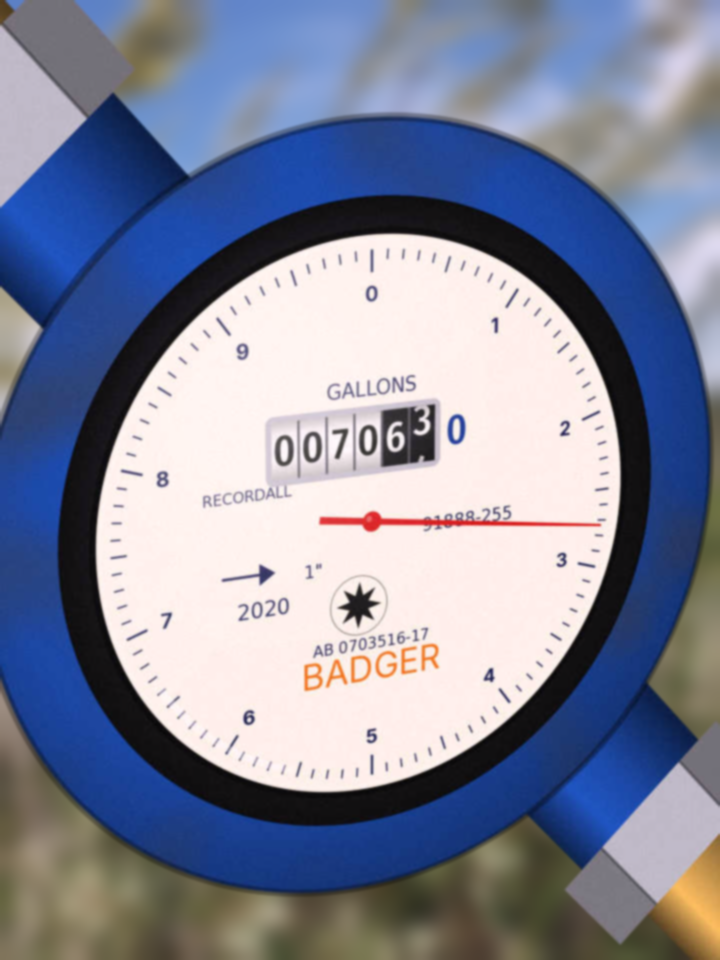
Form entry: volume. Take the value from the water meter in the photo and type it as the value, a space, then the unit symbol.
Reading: 70632.7 gal
